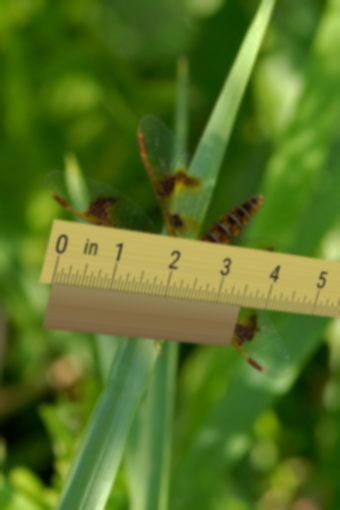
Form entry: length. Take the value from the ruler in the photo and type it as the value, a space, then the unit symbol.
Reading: 3.5 in
